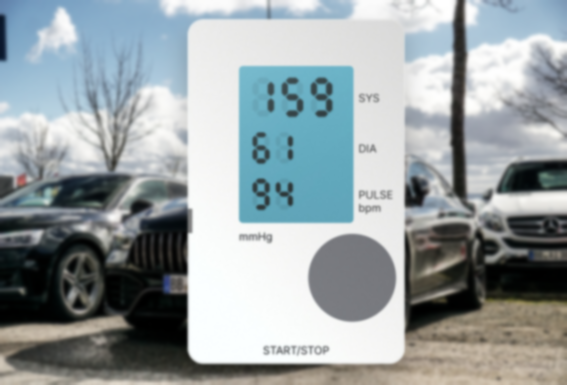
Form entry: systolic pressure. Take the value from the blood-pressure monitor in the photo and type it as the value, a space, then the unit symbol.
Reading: 159 mmHg
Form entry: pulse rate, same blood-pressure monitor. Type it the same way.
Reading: 94 bpm
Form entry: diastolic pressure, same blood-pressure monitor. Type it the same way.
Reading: 61 mmHg
